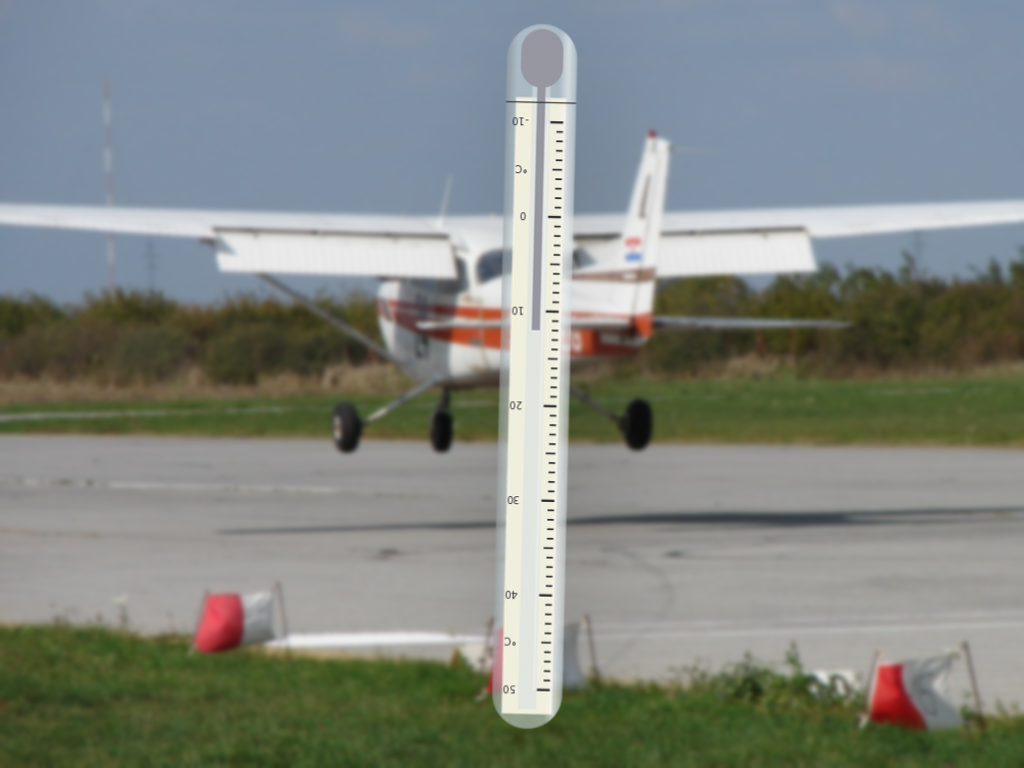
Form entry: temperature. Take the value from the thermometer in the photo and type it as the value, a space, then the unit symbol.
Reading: 12 °C
